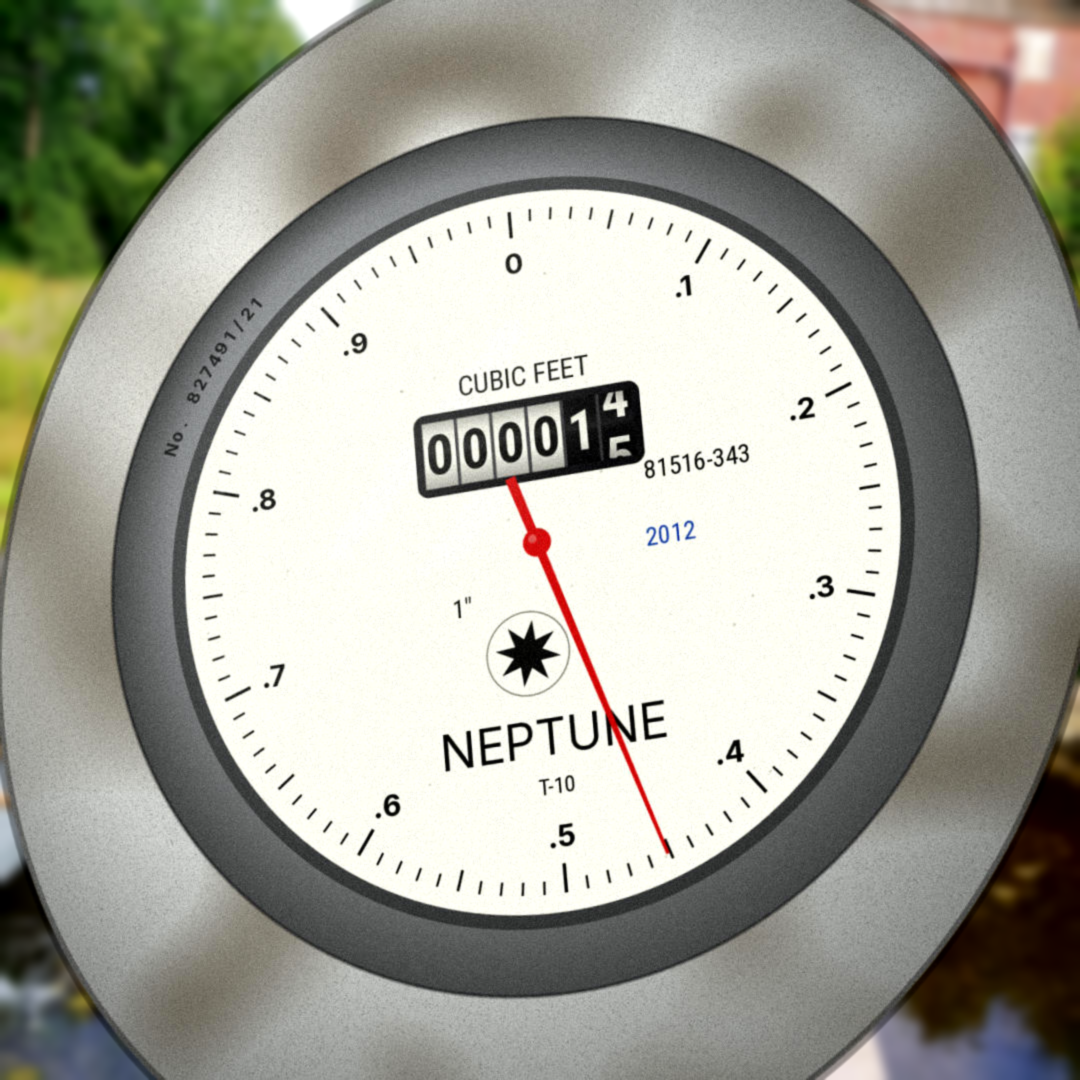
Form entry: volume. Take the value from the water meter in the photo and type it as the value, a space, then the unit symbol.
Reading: 14.45 ft³
